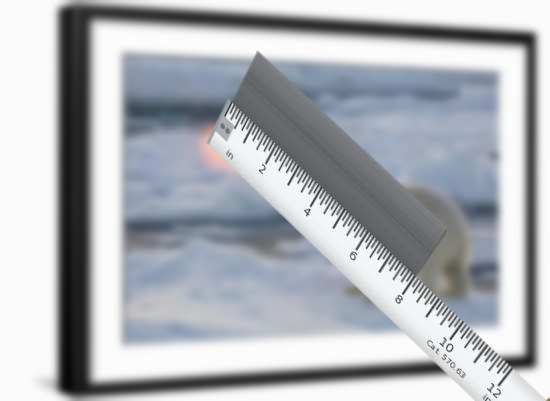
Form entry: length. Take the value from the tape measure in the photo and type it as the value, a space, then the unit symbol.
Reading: 8 in
